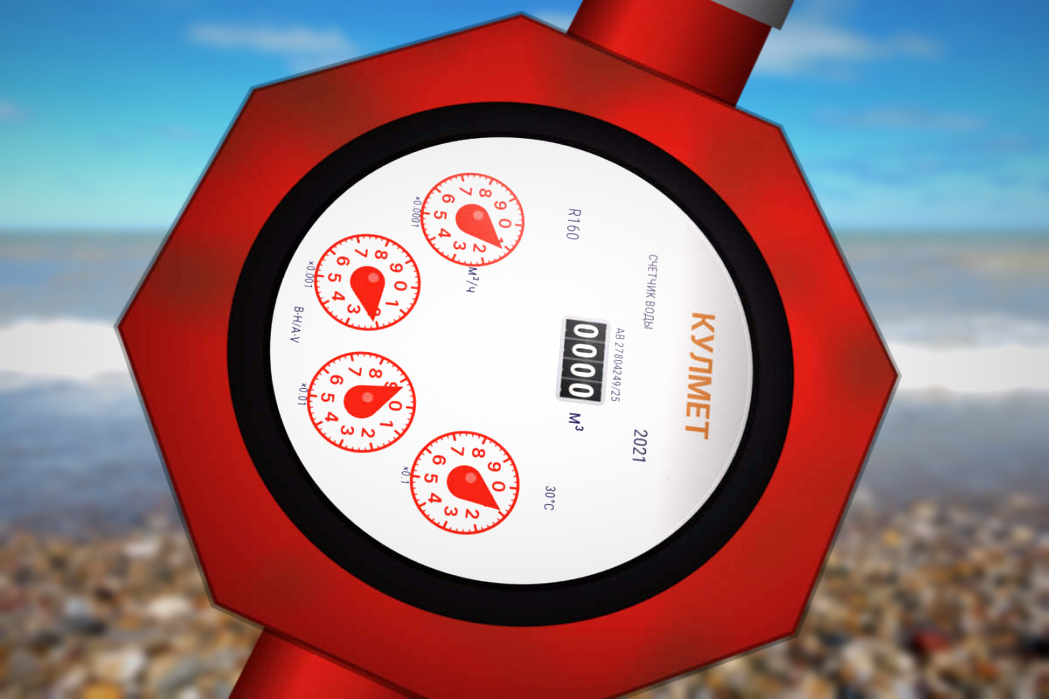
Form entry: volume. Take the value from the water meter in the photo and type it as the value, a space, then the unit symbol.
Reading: 0.0921 m³
